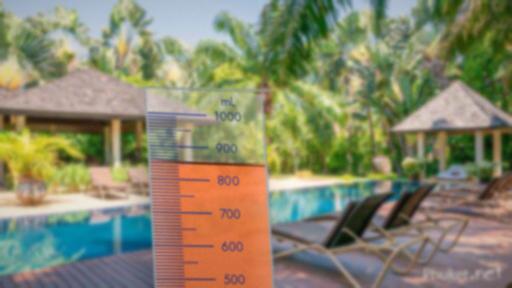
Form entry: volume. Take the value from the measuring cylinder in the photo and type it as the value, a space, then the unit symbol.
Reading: 850 mL
